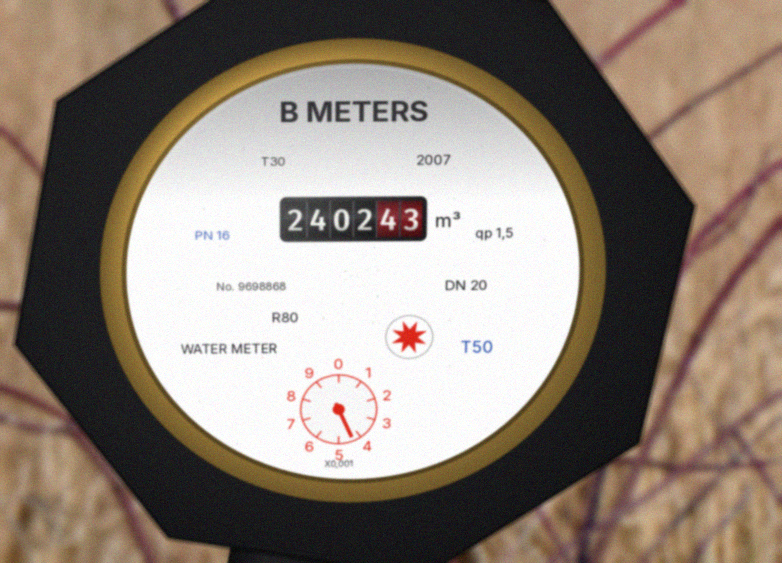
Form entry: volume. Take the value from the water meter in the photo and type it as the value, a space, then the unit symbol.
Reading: 2402.434 m³
